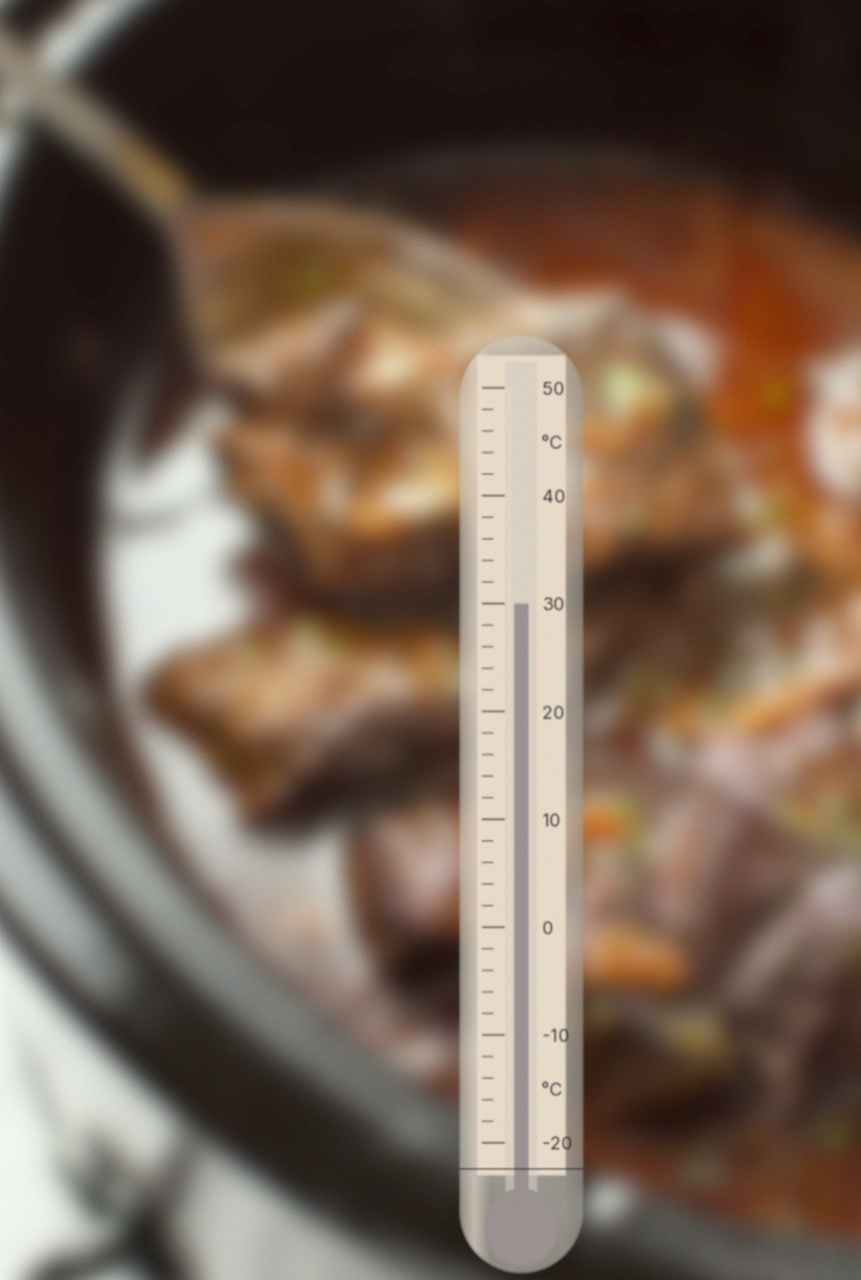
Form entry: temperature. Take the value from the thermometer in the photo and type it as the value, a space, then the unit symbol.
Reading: 30 °C
